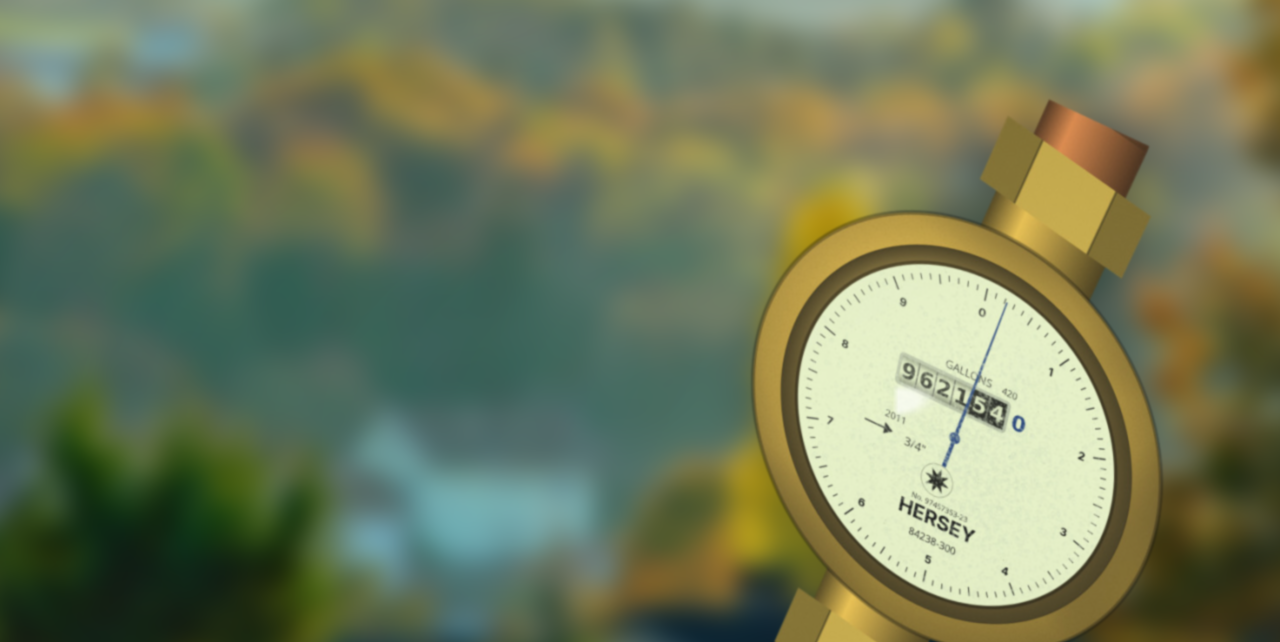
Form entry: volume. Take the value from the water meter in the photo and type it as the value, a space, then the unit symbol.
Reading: 9621540.2 gal
